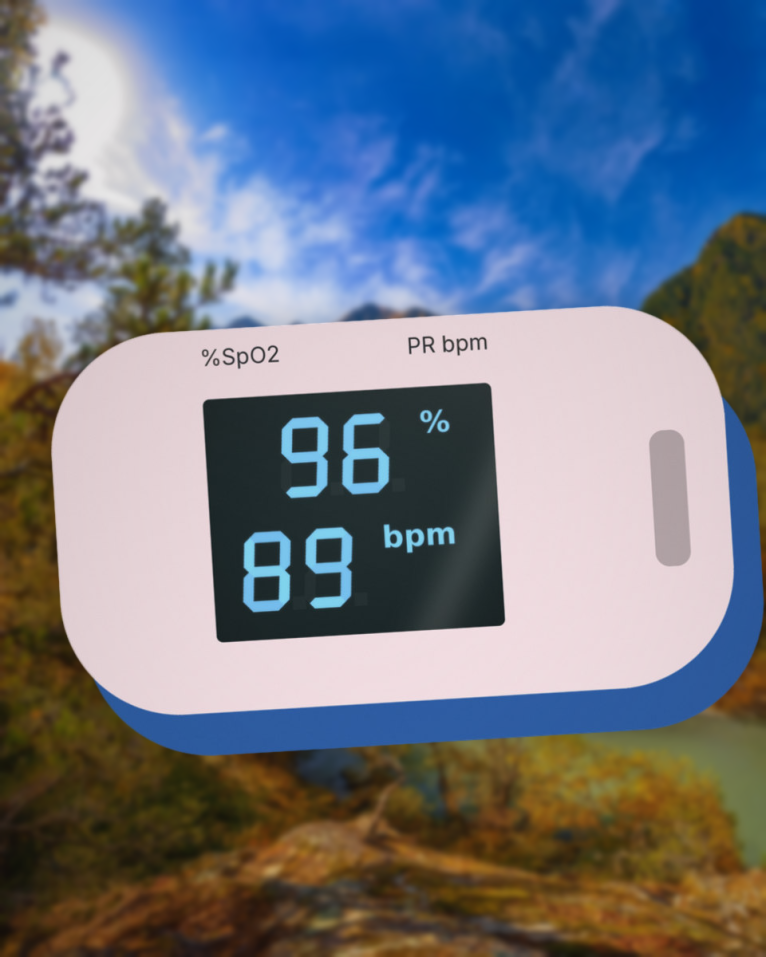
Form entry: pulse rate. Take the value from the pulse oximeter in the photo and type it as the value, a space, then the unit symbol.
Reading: 89 bpm
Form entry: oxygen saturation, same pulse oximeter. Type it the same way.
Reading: 96 %
